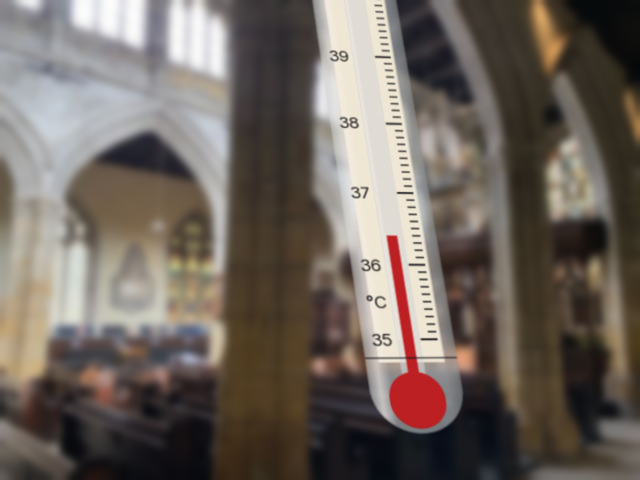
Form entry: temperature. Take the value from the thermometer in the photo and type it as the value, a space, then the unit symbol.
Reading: 36.4 °C
